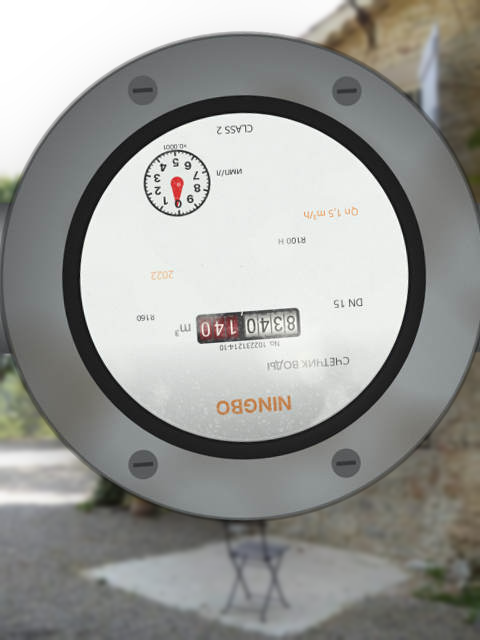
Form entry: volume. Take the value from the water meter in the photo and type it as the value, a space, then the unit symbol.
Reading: 8340.1400 m³
